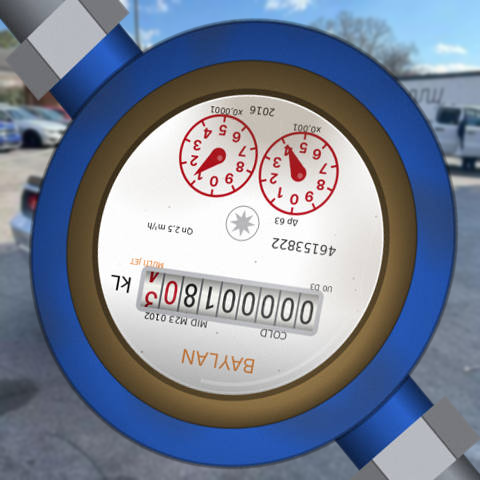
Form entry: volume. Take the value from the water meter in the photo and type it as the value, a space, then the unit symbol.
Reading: 18.0341 kL
